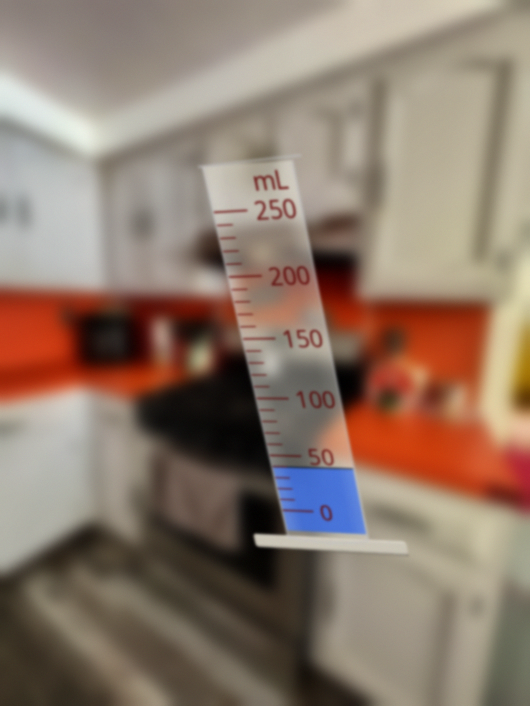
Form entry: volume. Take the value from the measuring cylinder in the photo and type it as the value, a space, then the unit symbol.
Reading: 40 mL
